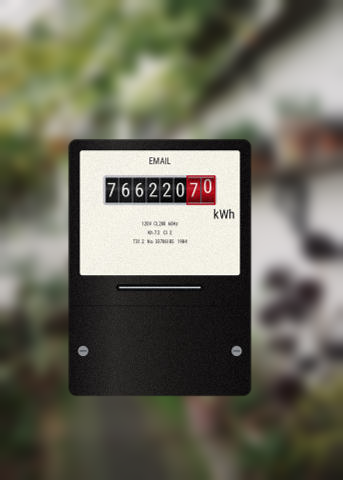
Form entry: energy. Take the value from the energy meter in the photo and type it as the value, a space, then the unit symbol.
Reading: 766220.70 kWh
